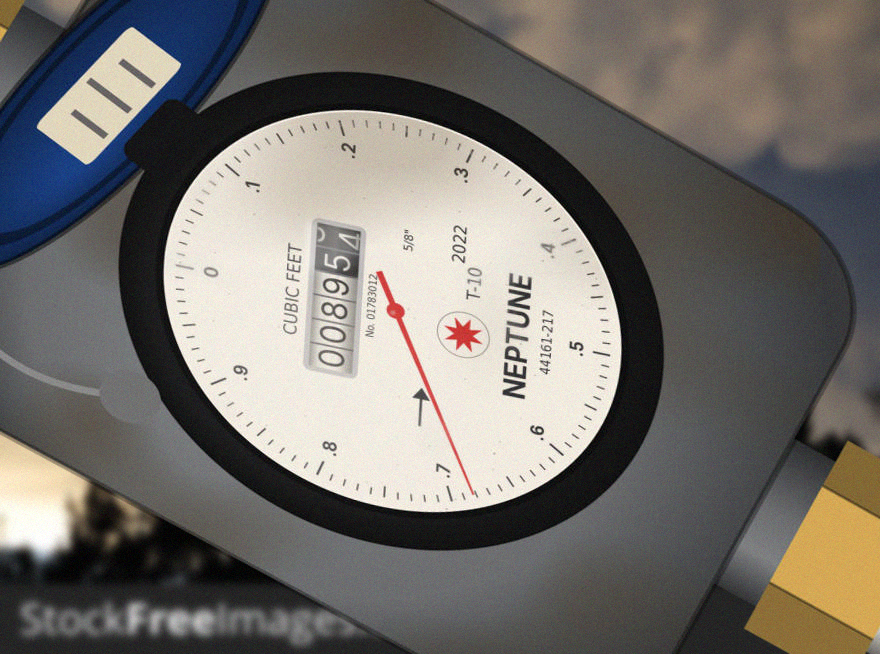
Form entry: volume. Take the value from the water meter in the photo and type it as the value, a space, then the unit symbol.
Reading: 8953.68 ft³
